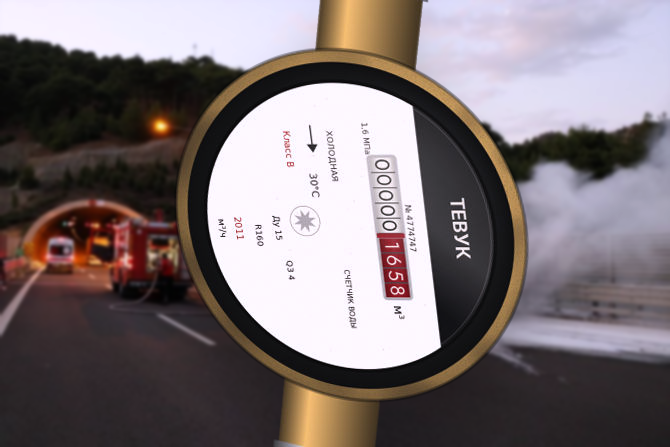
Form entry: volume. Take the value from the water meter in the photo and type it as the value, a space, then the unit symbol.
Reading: 0.1658 m³
